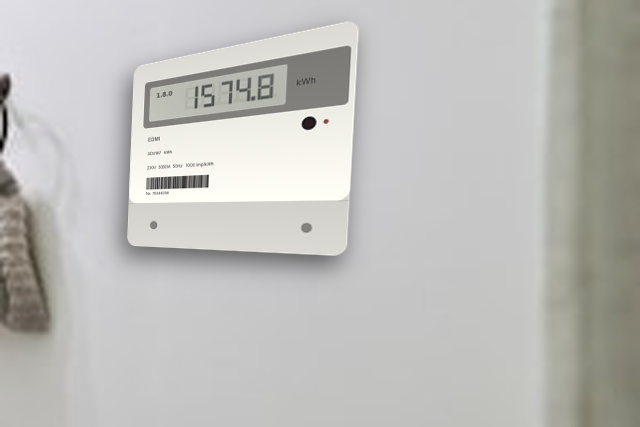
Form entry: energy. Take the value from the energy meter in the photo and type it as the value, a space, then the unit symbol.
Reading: 1574.8 kWh
